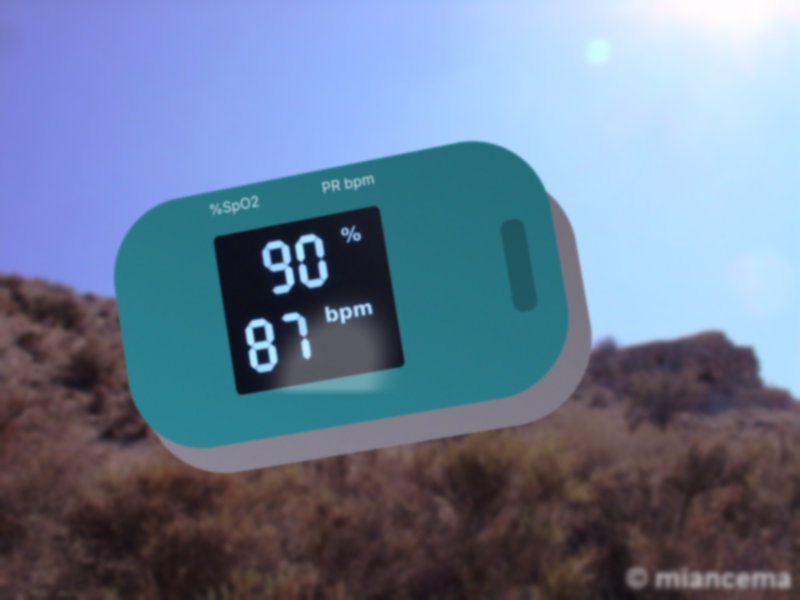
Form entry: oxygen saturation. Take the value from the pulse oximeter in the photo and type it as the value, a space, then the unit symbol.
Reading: 90 %
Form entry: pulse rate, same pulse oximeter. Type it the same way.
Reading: 87 bpm
